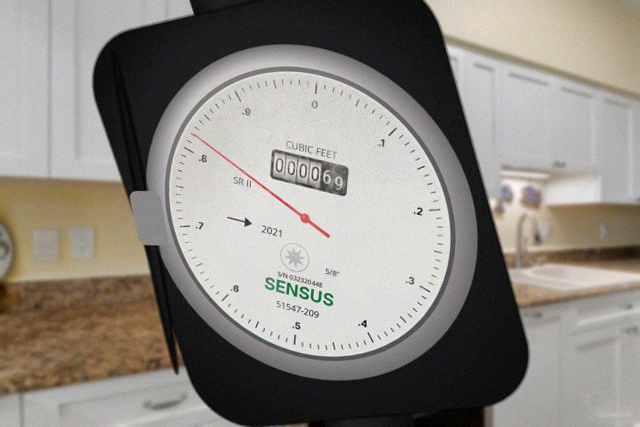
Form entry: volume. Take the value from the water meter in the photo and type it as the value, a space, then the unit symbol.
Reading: 68.82 ft³
